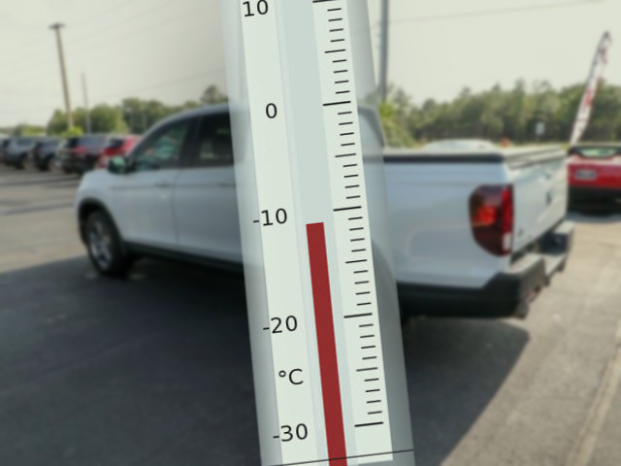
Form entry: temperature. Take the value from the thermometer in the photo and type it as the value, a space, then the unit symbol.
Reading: -11 °C
